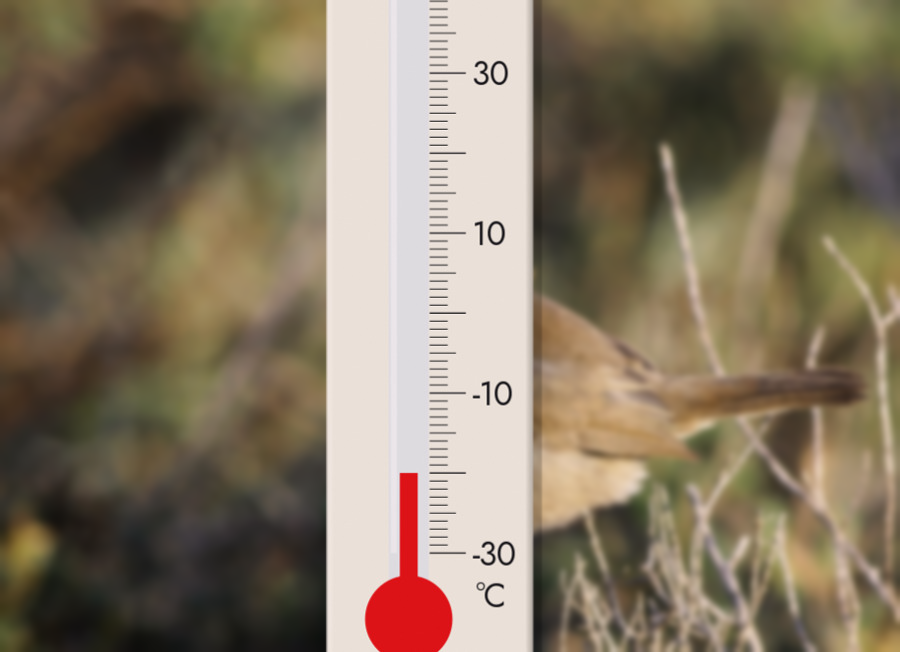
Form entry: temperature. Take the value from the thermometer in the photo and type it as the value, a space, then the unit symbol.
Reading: -20 °C
